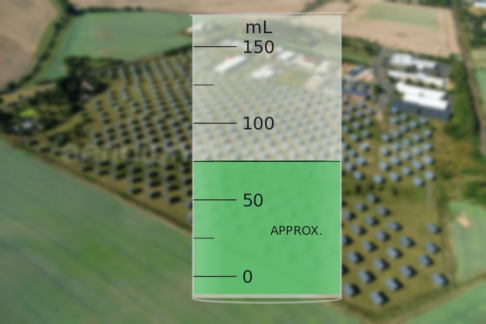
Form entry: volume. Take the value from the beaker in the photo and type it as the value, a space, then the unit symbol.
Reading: 75 mL
